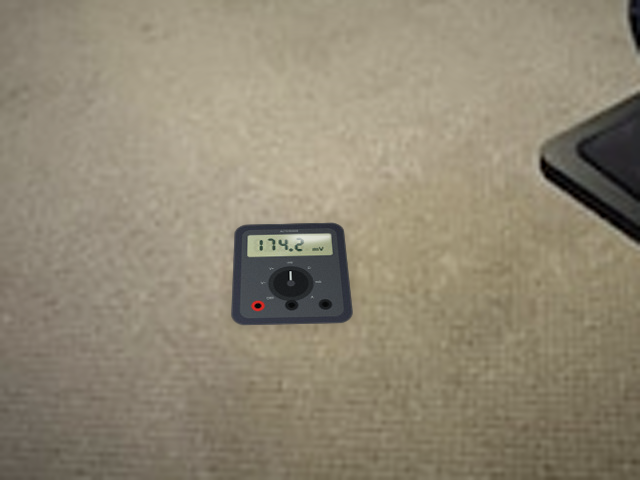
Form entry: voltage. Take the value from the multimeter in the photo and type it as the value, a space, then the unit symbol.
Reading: 174.2 mV
